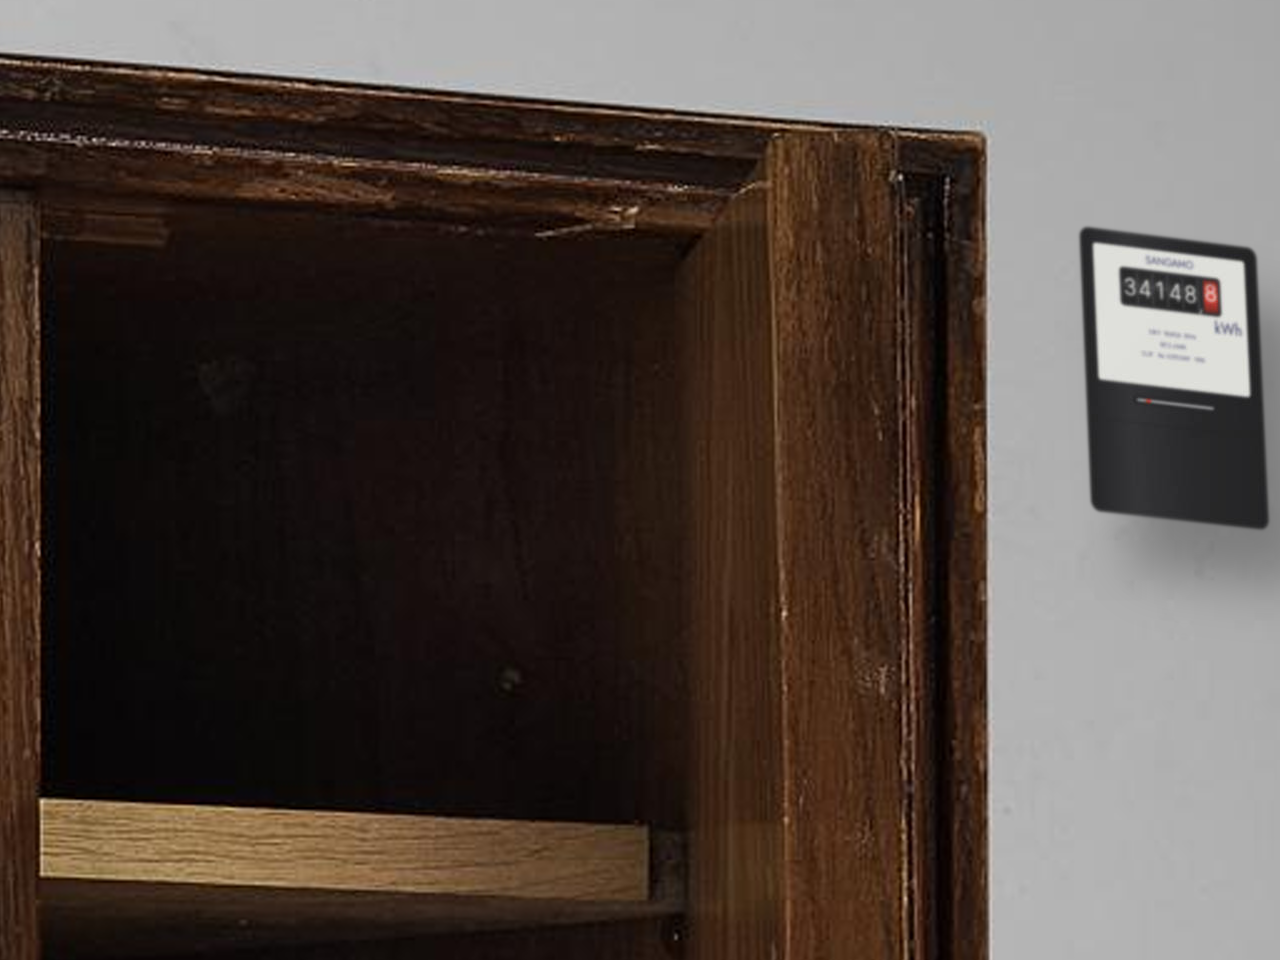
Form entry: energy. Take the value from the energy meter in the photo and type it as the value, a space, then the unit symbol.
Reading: 34148.8 kWh
